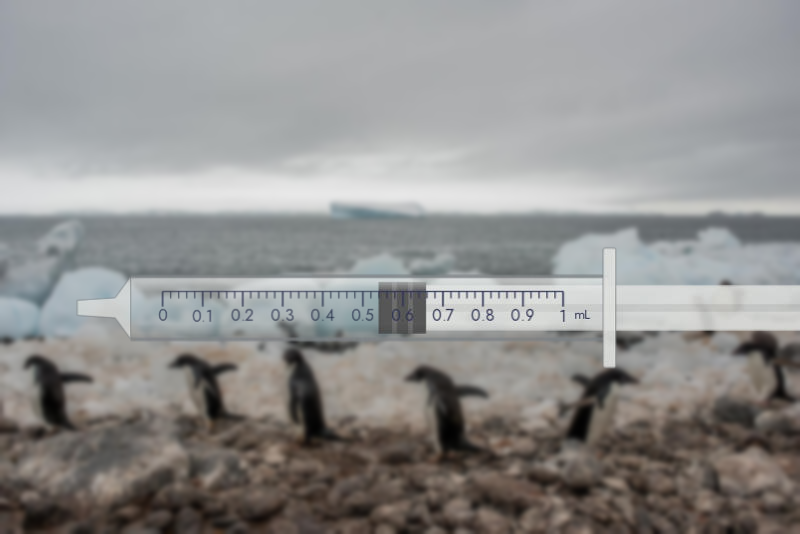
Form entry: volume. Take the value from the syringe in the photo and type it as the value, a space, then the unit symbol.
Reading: 0.54 mL
